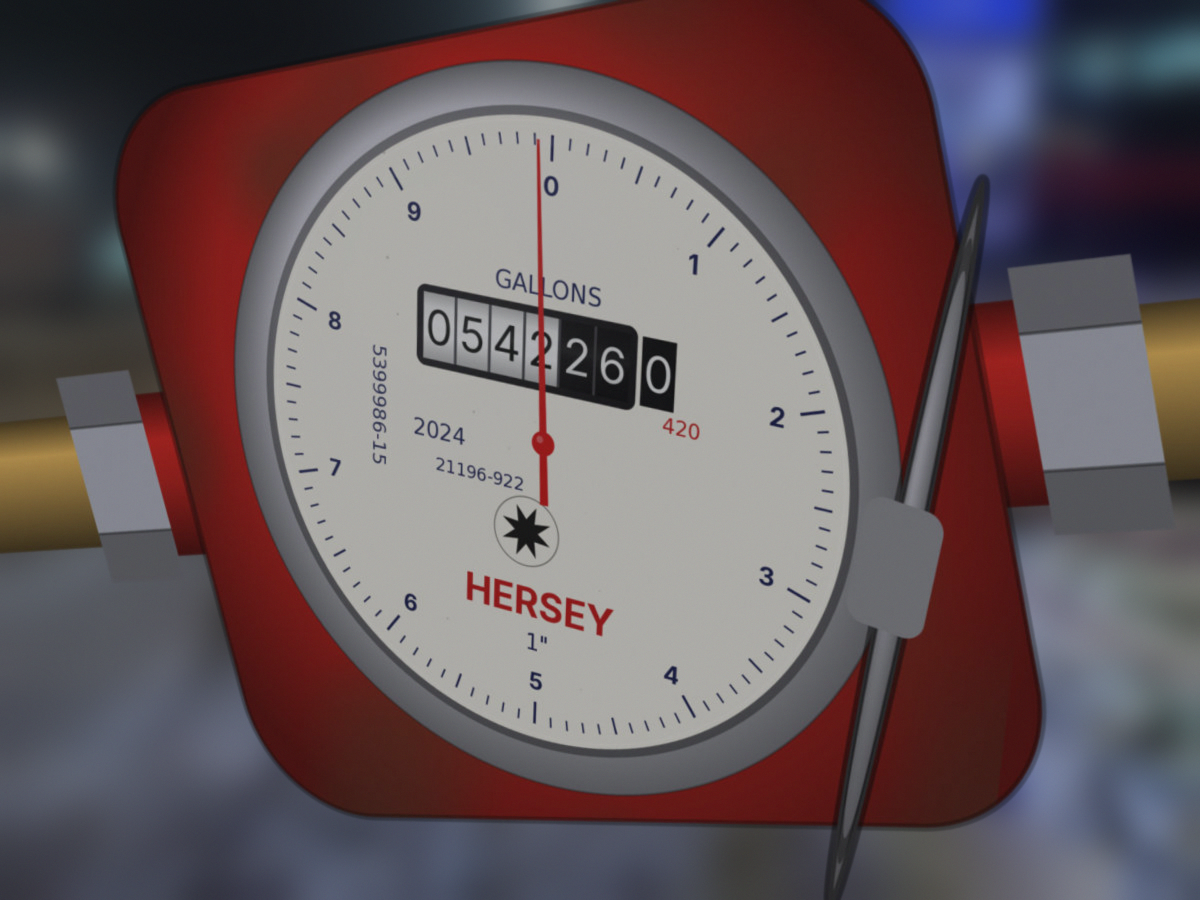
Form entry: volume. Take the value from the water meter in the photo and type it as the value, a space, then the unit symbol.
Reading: 542259.9 gal
